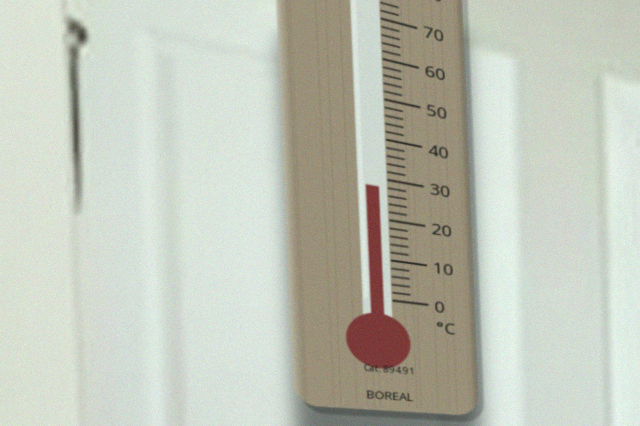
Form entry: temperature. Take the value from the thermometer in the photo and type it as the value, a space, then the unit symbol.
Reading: 28 °C
